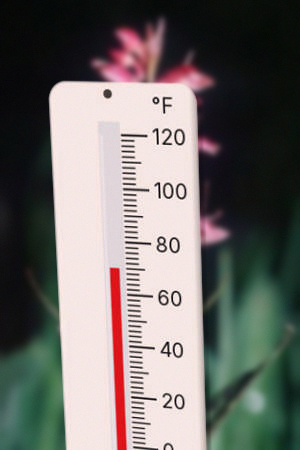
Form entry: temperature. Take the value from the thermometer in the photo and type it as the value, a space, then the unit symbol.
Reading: 70 °F
